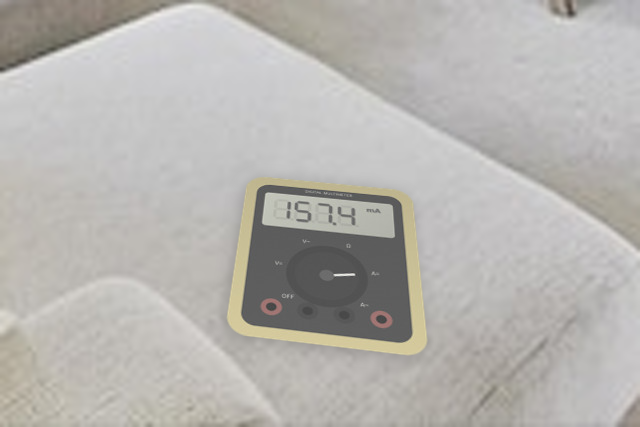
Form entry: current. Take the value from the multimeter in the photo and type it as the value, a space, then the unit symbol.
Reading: 157.4 mA
